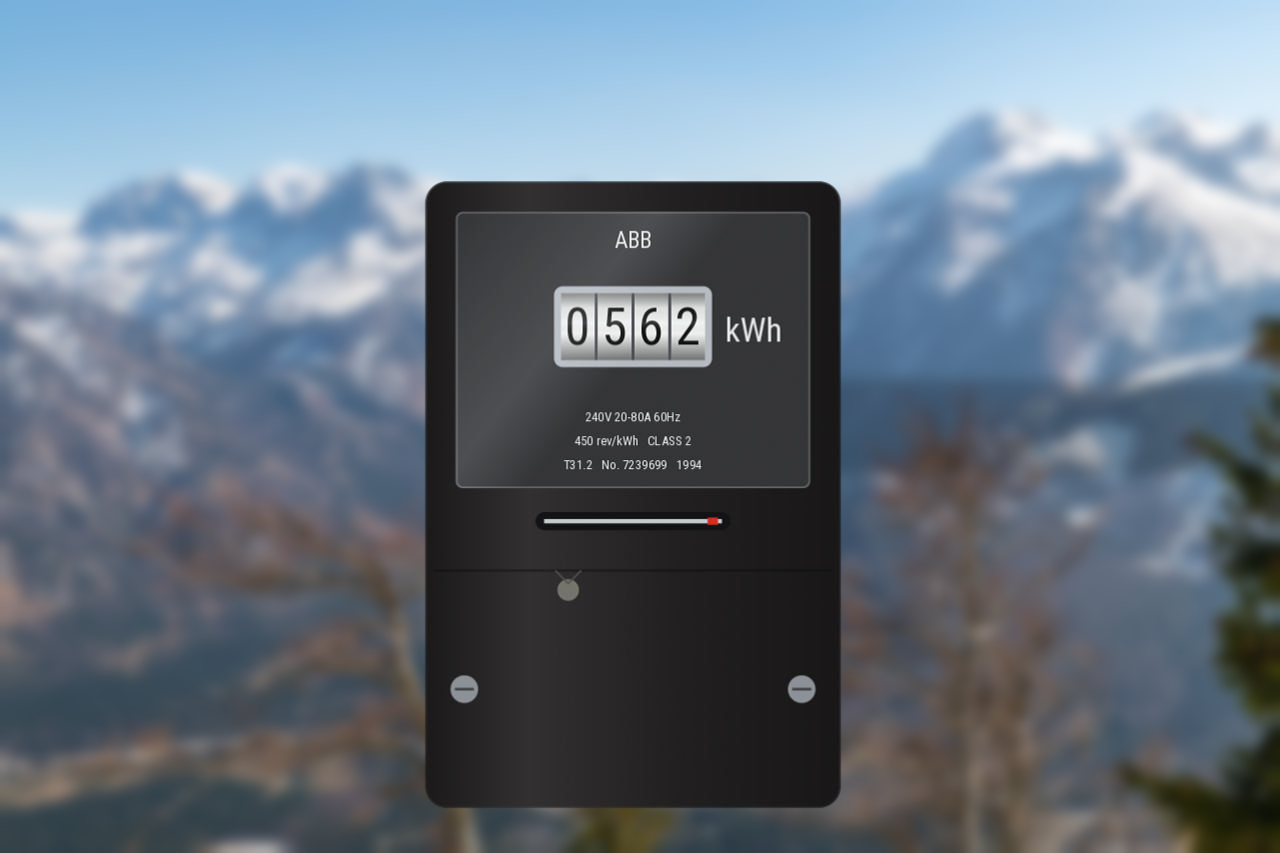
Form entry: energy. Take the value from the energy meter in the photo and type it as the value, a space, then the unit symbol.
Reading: 562 kWh
